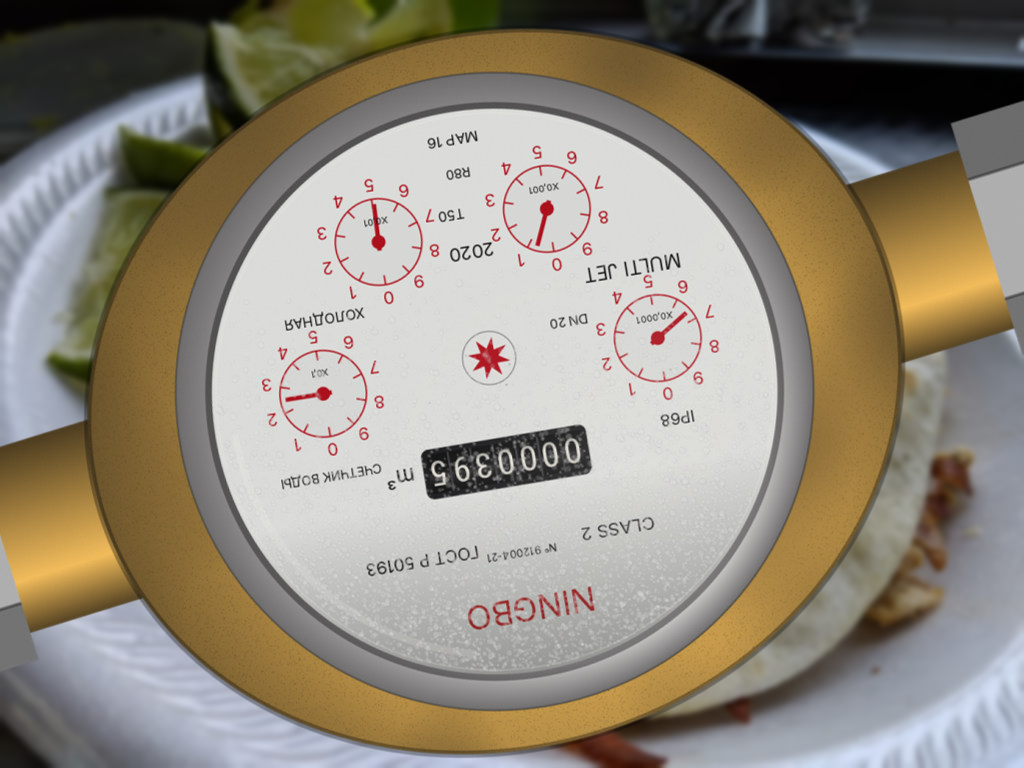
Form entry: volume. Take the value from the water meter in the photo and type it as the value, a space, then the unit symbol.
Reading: 395.2506 m³
